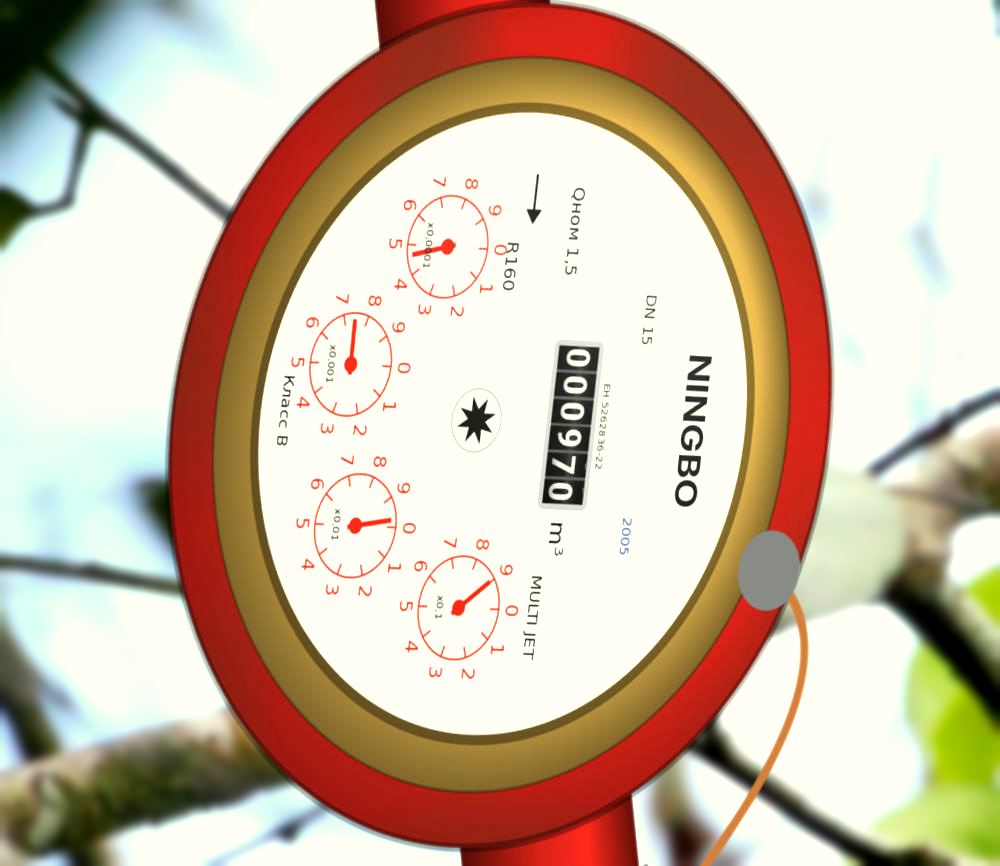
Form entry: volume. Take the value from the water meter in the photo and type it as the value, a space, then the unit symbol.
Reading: 969.8974 m³
